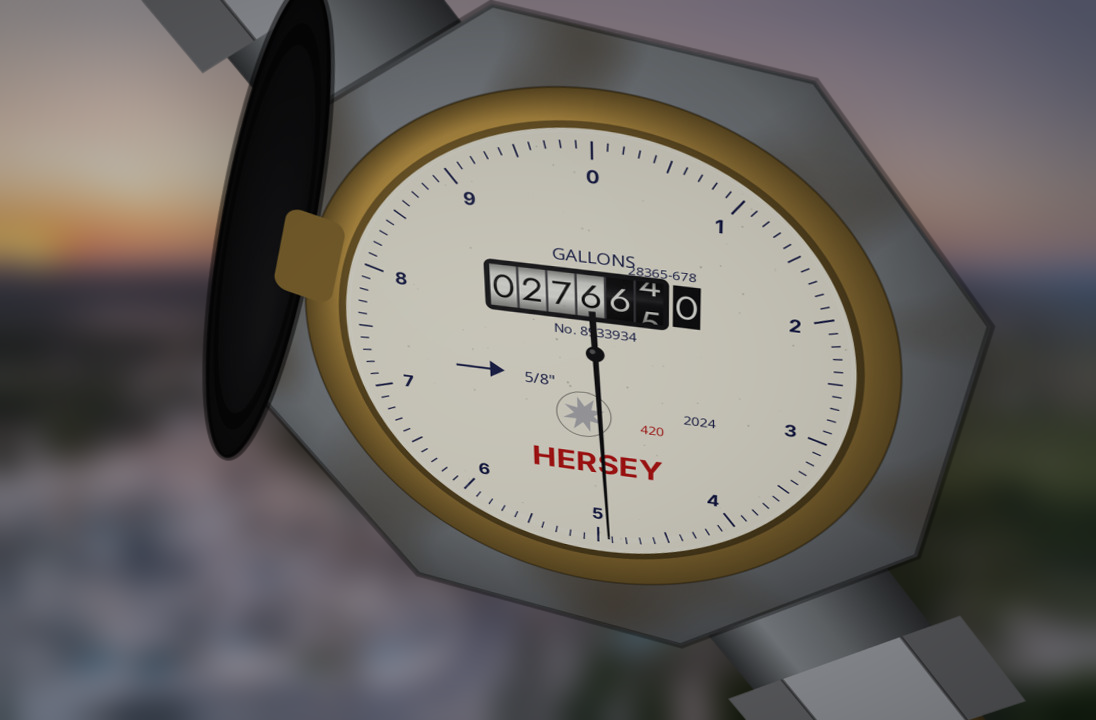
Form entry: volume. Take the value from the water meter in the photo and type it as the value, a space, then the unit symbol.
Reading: 276644.9 gal
